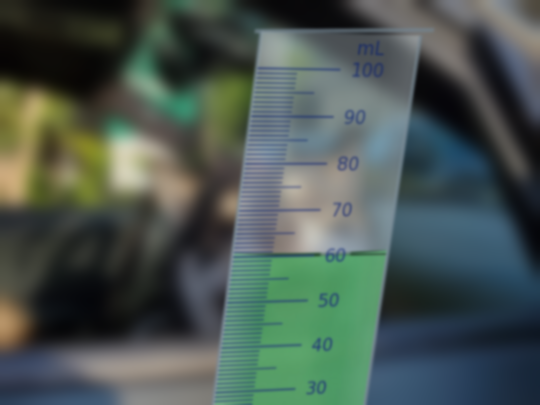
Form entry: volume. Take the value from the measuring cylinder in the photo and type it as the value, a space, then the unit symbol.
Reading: 60 mL
